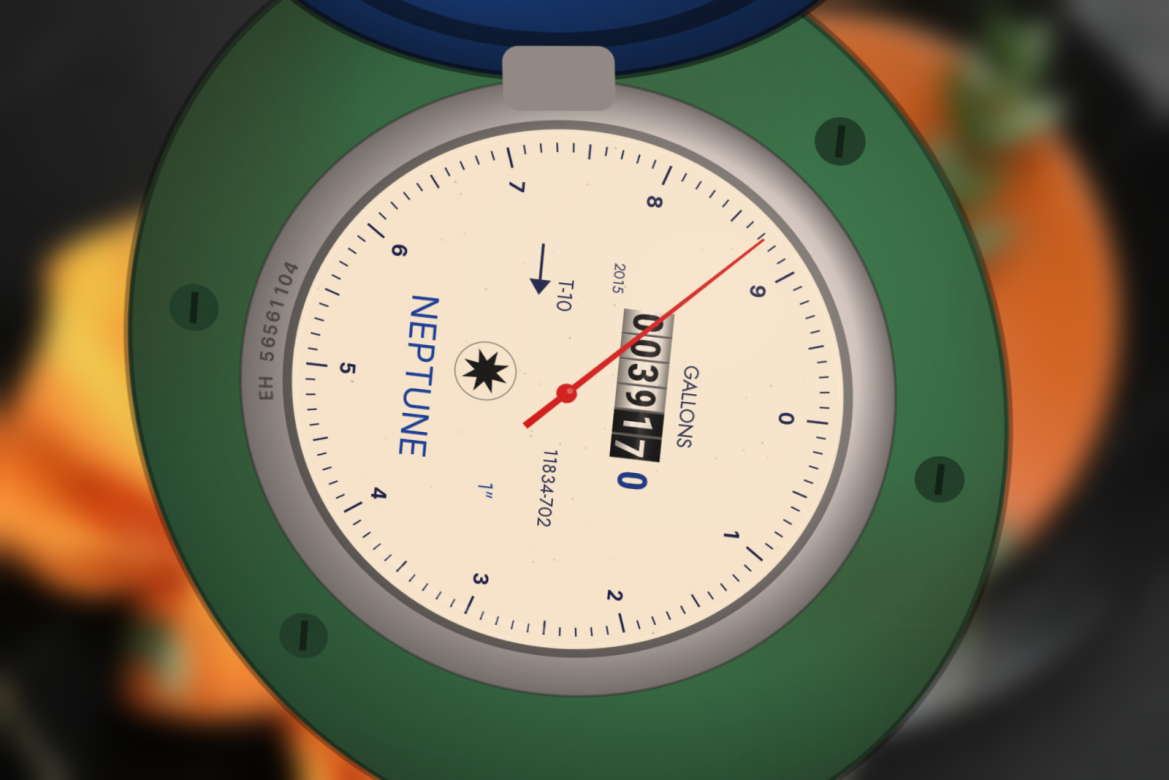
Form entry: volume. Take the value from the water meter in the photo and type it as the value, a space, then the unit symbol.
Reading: 39168.7 gal
